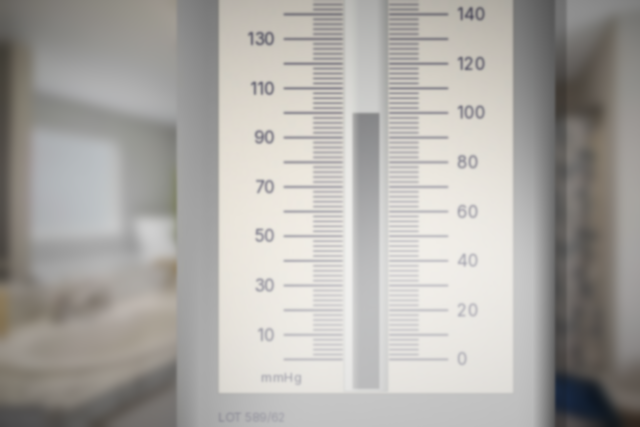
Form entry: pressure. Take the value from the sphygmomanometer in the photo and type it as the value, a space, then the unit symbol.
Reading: 100 mmHg
